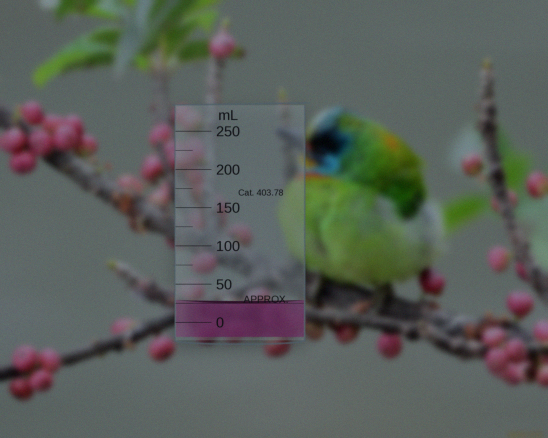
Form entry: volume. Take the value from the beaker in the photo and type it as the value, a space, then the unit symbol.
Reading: 25 mL
